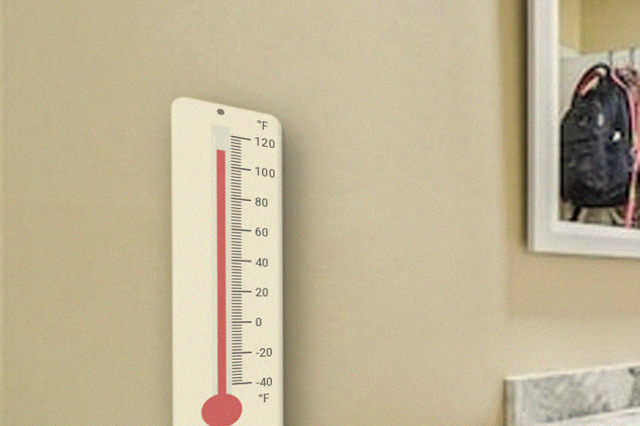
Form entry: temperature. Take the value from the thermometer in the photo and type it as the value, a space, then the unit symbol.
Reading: 110 °F
